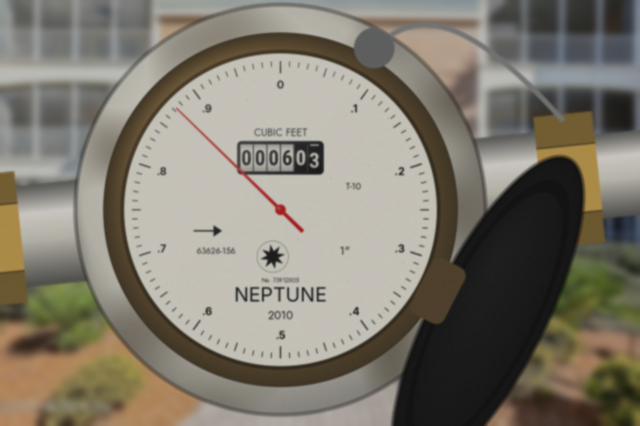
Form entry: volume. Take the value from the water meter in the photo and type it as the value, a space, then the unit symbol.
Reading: 602.87 ft³
